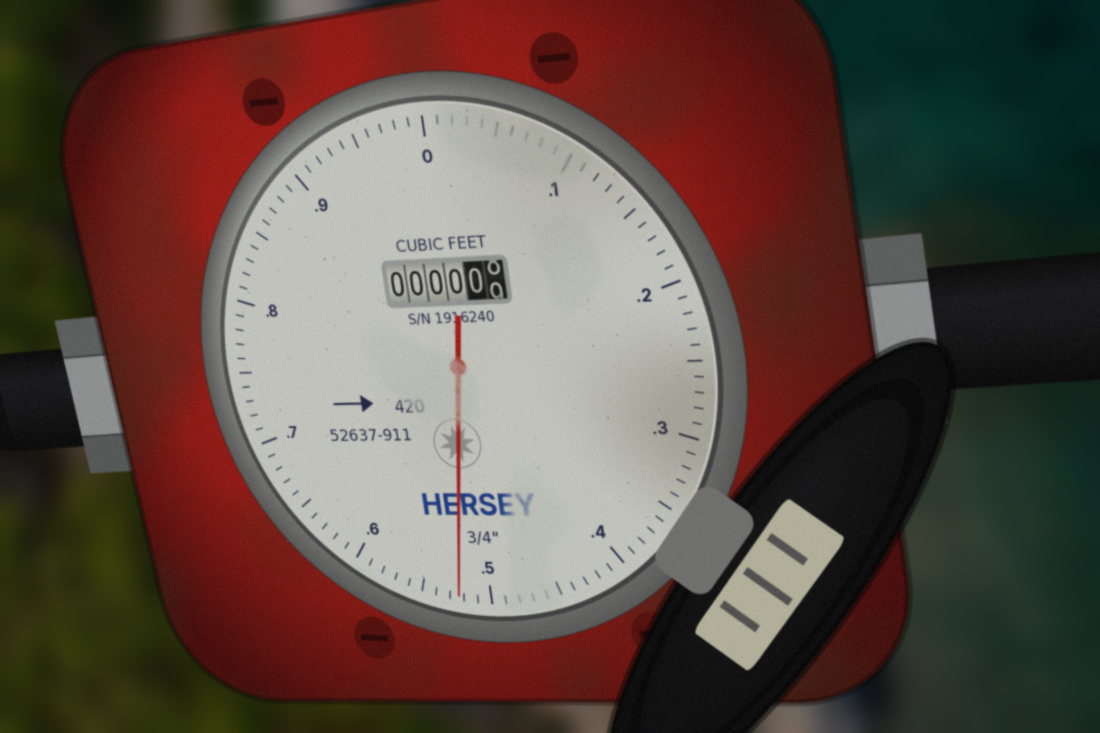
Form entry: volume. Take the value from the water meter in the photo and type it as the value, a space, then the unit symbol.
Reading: 8.52 ft³
